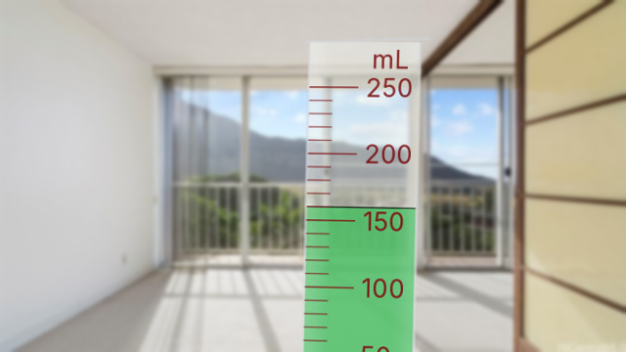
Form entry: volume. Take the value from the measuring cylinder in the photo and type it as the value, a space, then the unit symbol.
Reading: 160 mL
